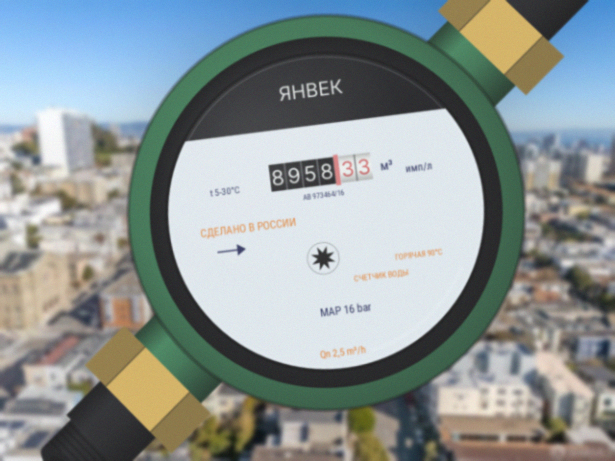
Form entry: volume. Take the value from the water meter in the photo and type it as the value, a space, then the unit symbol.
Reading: 8958.33 m³
